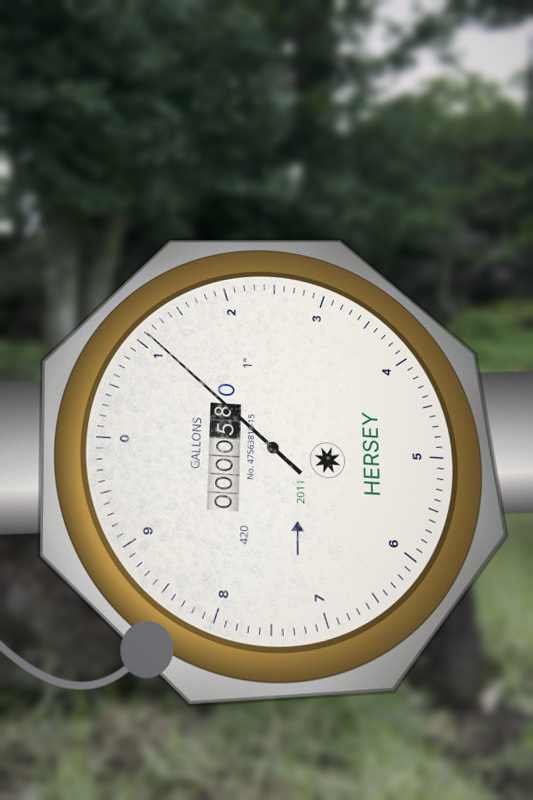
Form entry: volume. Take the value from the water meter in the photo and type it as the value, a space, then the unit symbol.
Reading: 581.1 gal
